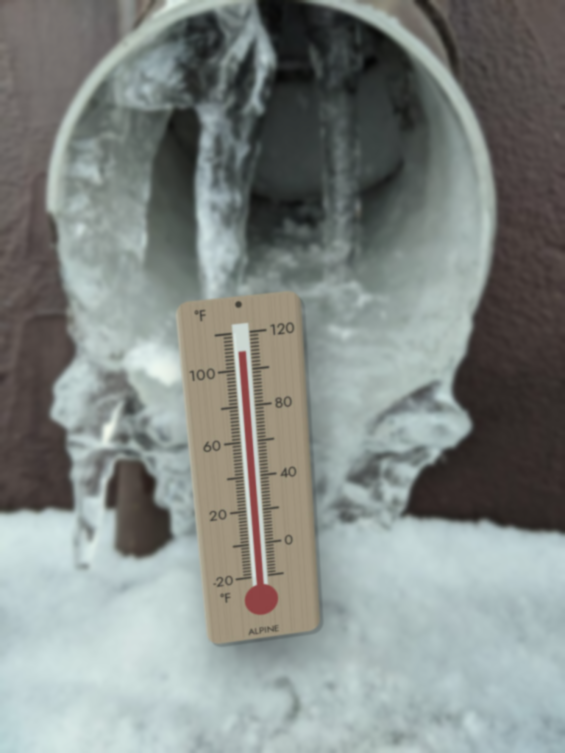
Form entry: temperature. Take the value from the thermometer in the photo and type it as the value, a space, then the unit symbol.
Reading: 110 °F
